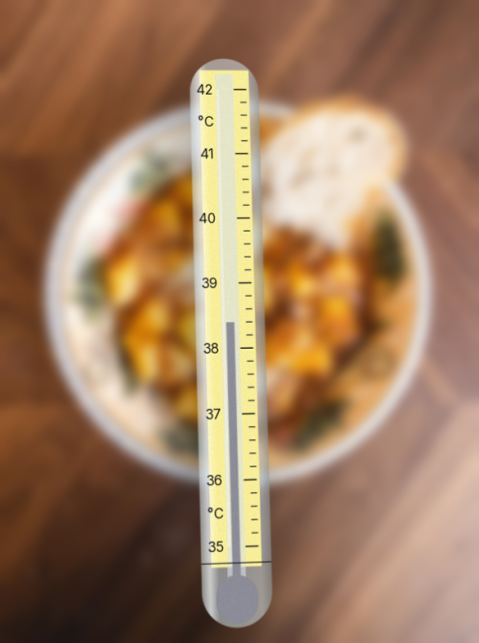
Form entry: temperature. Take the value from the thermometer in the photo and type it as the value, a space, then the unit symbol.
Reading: 38.4 °C
